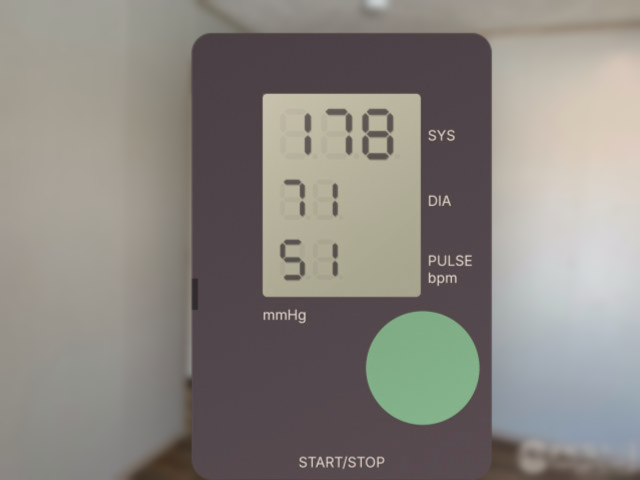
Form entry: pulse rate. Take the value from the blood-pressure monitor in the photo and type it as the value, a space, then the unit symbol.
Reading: 51 bpm
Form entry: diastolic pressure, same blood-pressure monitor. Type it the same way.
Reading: 71 mmHg
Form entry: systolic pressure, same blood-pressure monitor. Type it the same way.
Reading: 178 mmHg
